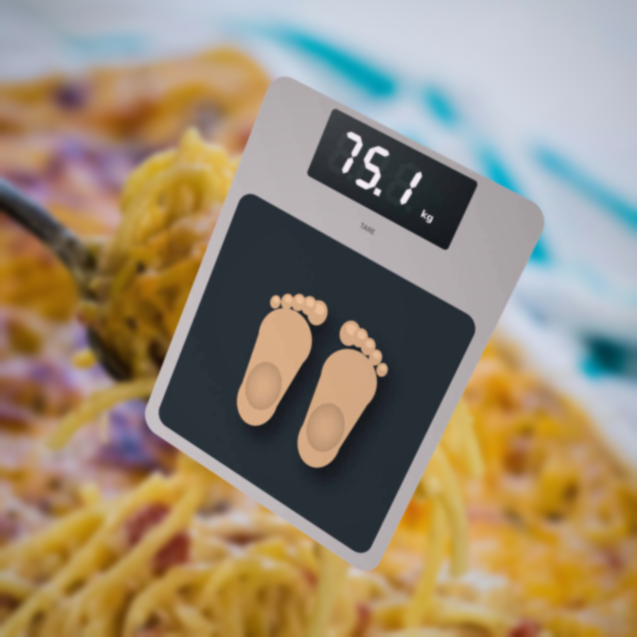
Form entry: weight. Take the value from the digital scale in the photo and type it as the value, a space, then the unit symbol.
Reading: 75.1 kg
